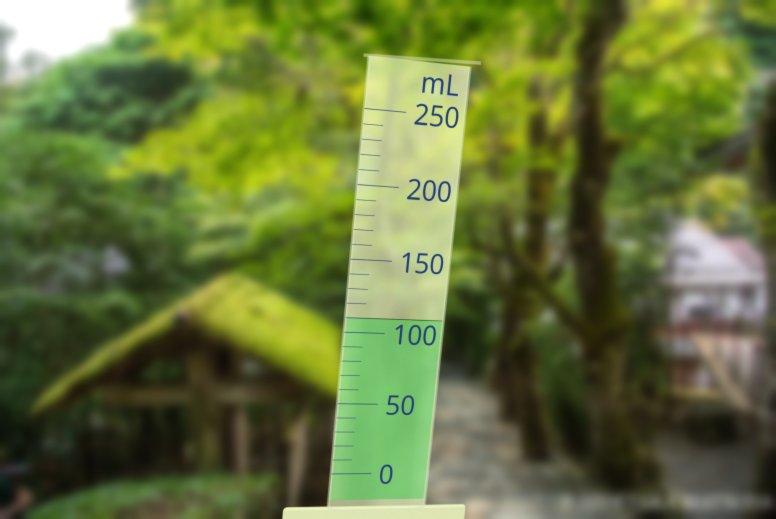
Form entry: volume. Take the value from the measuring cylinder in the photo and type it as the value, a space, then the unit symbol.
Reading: 110 mL
